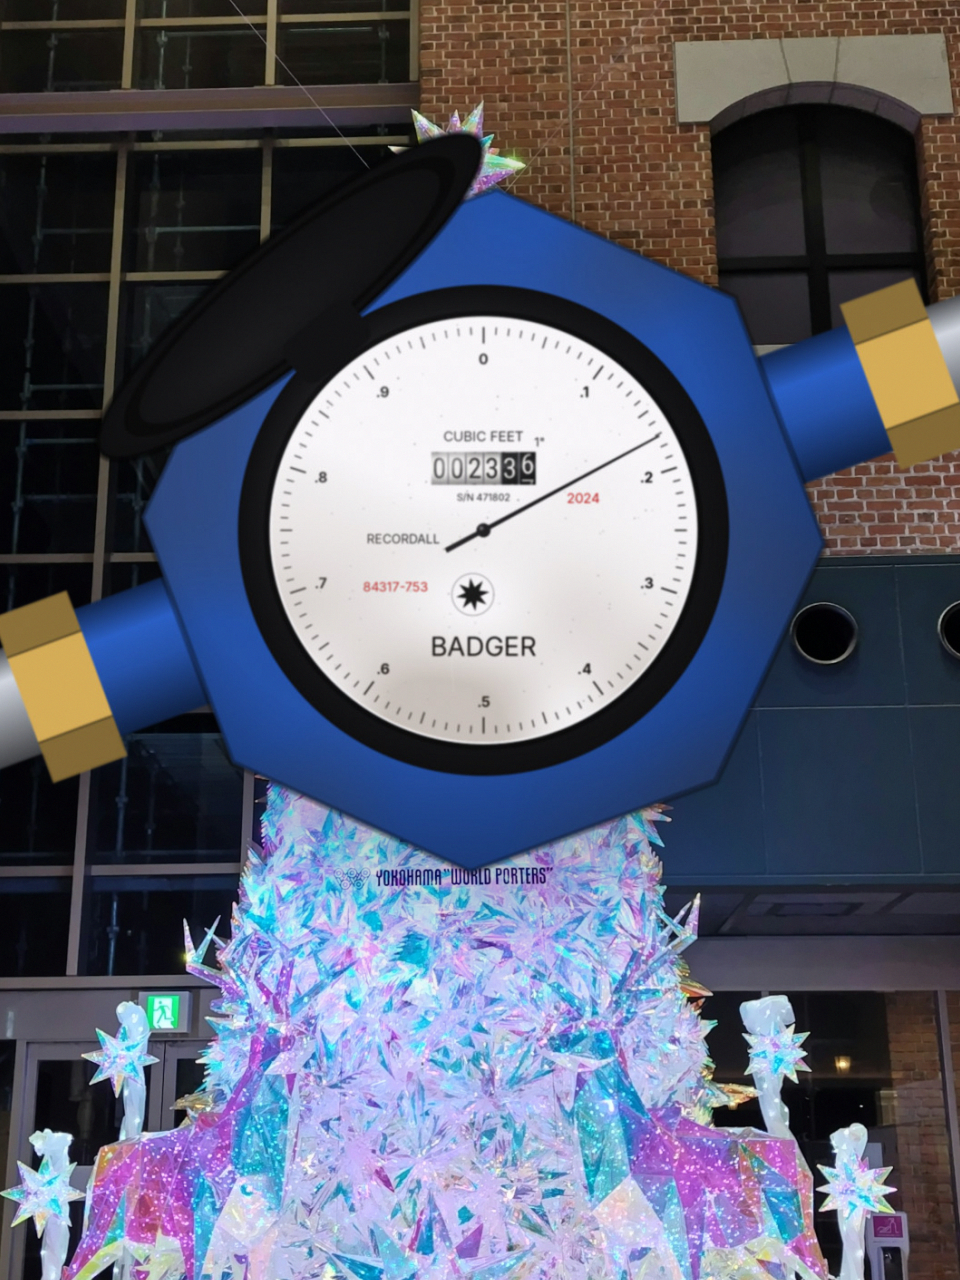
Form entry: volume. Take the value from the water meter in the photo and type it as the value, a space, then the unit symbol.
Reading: 2336.17 ft³
